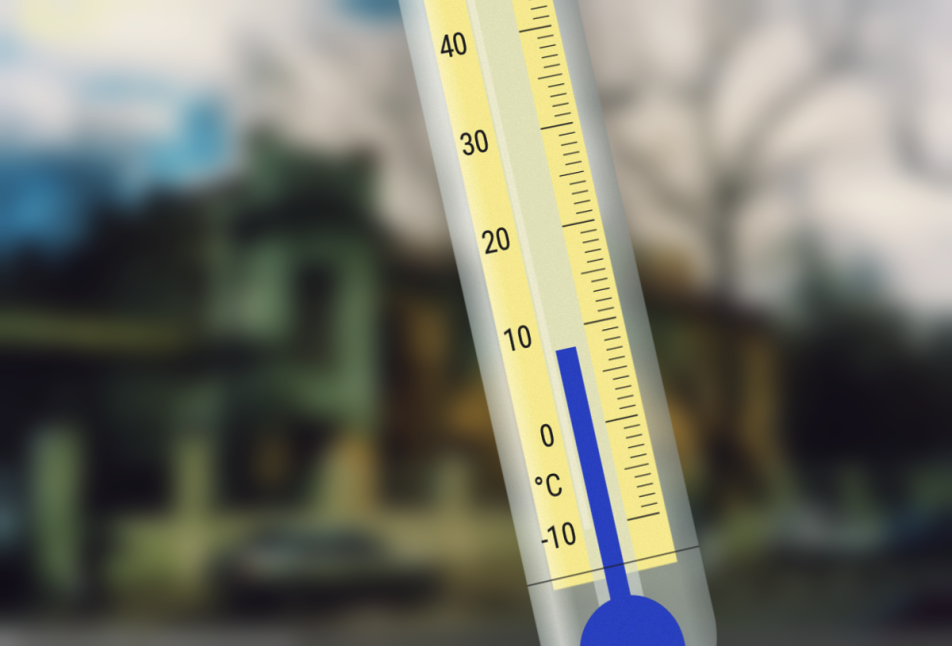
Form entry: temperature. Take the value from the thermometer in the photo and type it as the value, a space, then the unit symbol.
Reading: 8 °C
